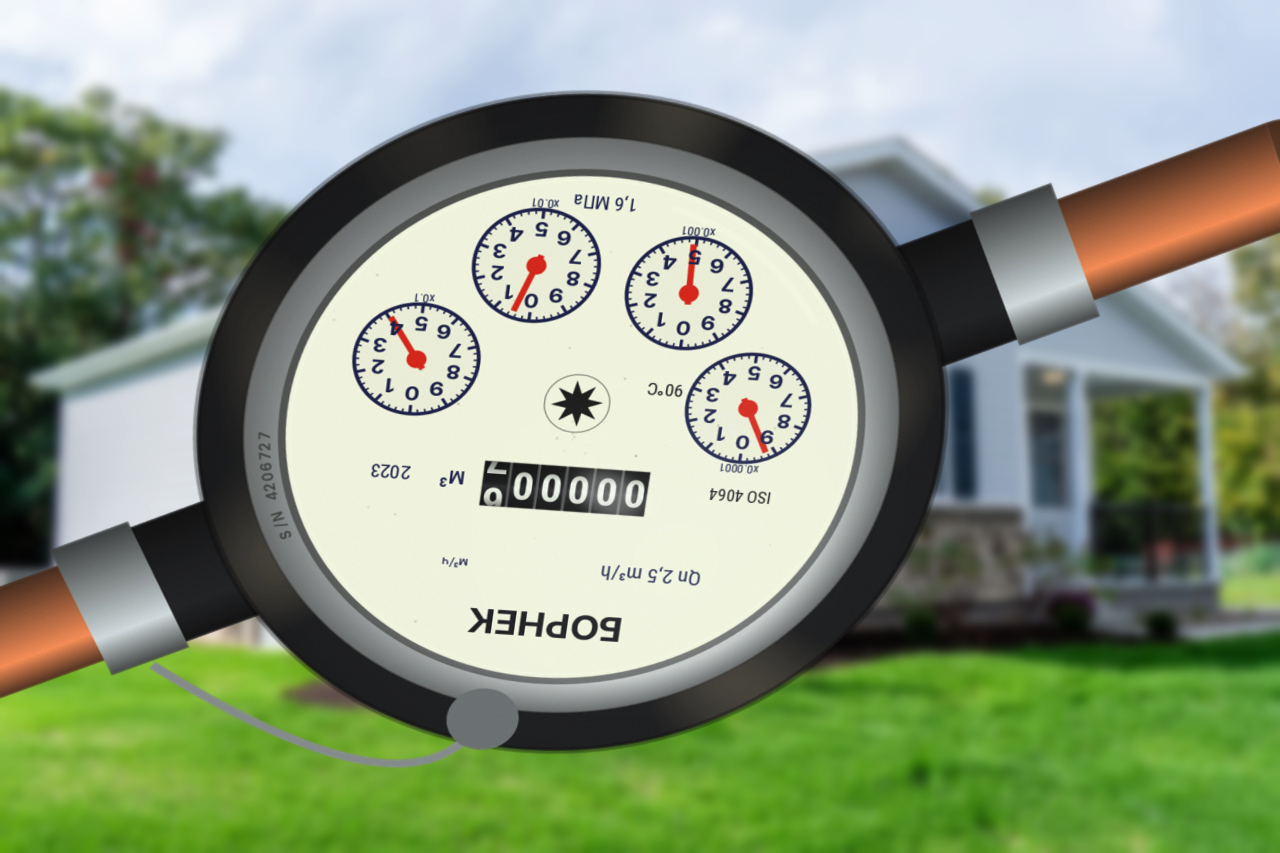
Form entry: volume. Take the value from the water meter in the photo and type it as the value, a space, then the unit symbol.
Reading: 6.4049 m³
